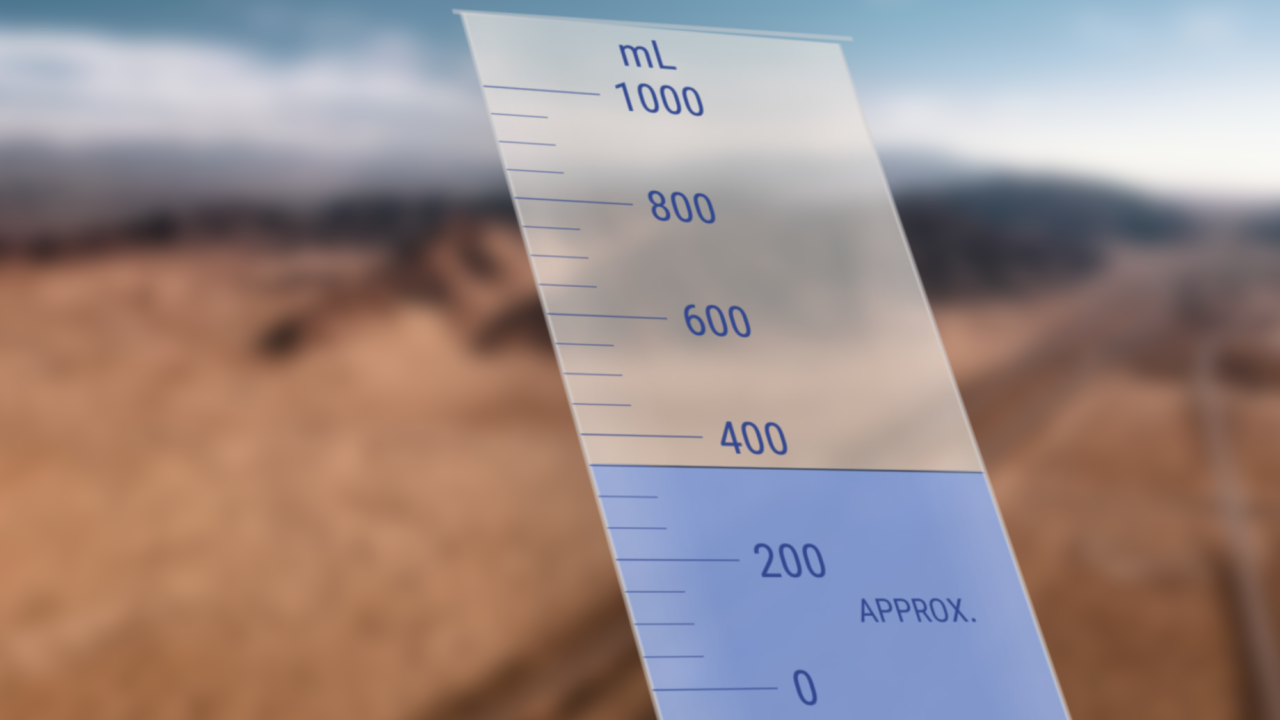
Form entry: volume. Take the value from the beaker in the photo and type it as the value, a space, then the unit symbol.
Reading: 350 mL
